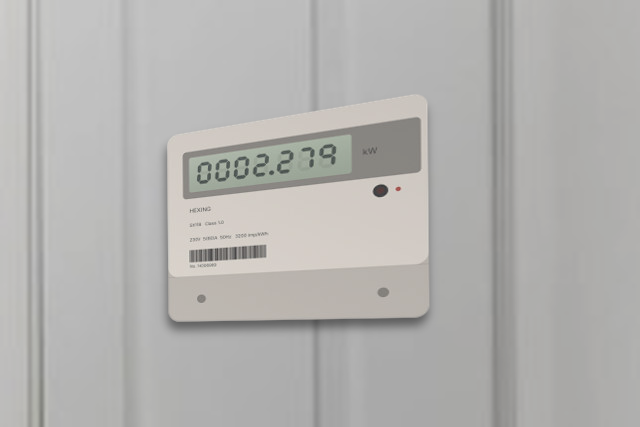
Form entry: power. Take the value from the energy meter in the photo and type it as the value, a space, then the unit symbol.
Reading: 2.279 kW
